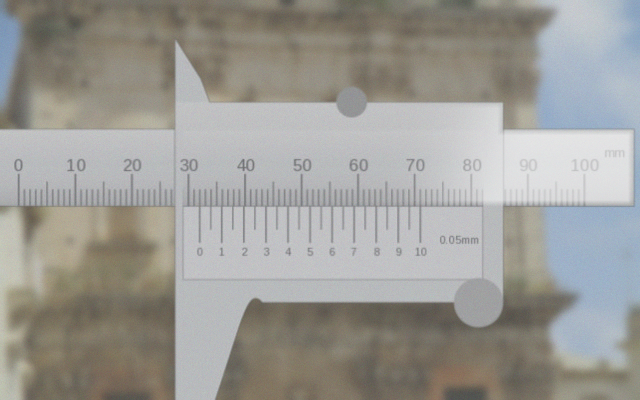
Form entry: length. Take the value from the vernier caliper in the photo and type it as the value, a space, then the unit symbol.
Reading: 32.0 mm
